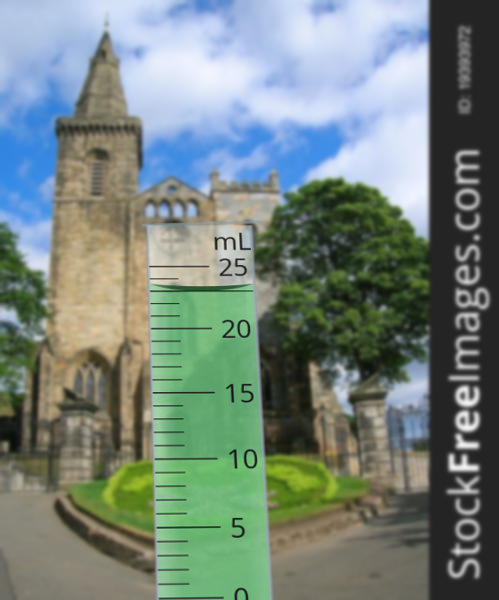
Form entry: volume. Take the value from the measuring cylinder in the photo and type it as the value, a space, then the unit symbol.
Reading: 23 mL
